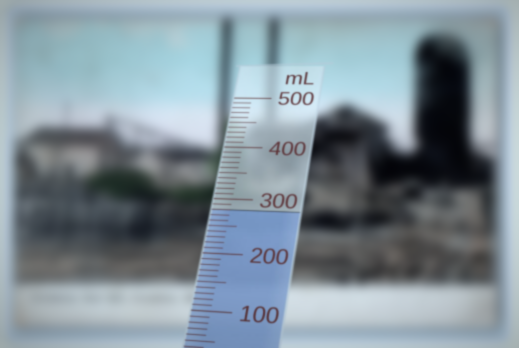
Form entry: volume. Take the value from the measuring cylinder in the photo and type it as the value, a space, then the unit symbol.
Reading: 280 mL
